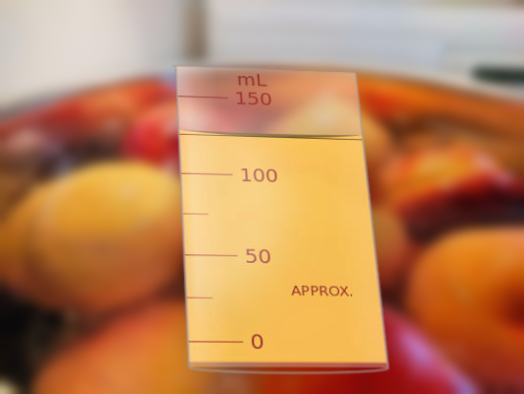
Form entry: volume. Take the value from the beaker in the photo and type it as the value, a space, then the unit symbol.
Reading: 125 mL
